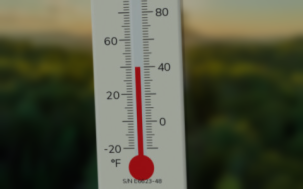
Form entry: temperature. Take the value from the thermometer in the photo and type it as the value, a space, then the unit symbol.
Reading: 40 °F
